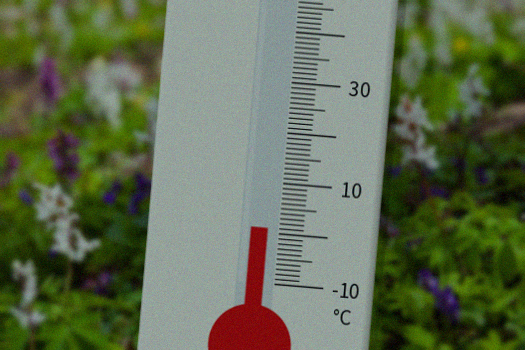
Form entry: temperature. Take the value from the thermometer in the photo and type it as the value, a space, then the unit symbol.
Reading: 1 °C
